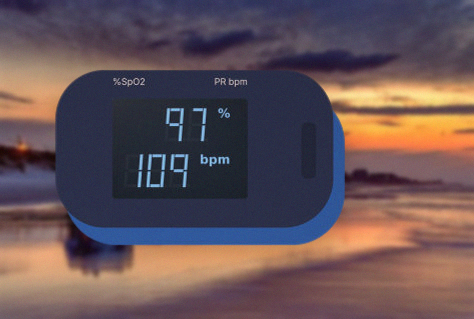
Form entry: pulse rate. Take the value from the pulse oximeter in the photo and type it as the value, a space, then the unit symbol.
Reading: 109 bpm
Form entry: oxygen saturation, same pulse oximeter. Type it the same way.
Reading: 97 %
